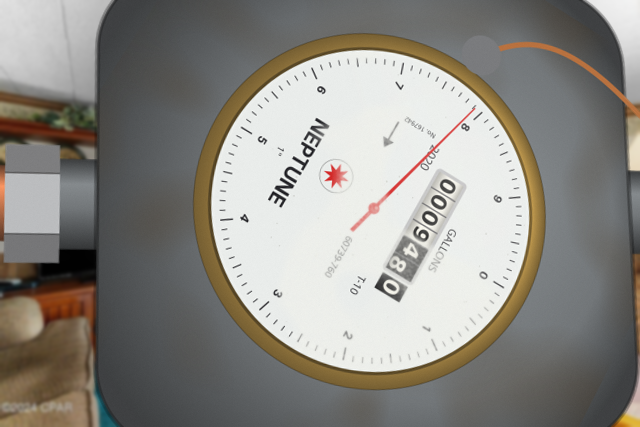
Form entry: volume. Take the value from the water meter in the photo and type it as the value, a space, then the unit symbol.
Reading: 9477.9 gal
